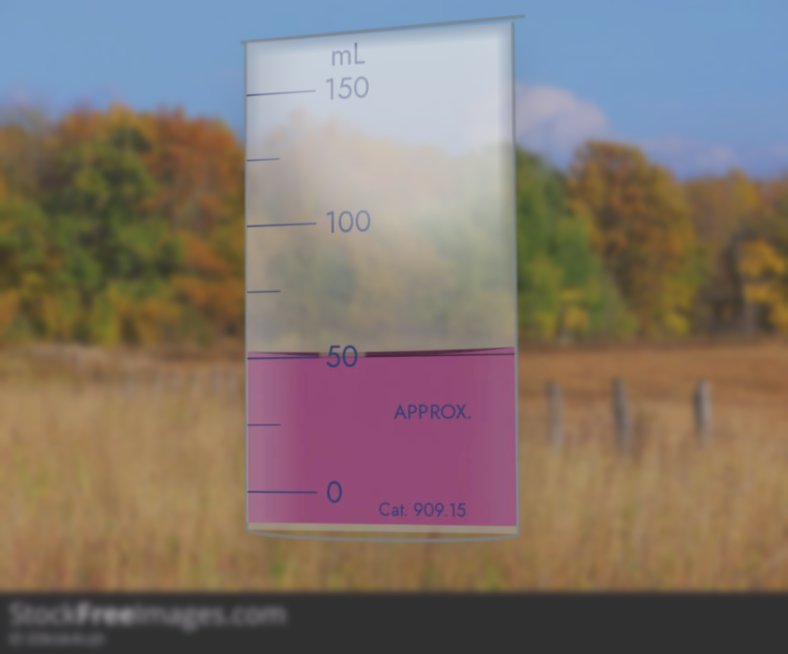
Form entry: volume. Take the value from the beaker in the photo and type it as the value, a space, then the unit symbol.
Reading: 50 mL
